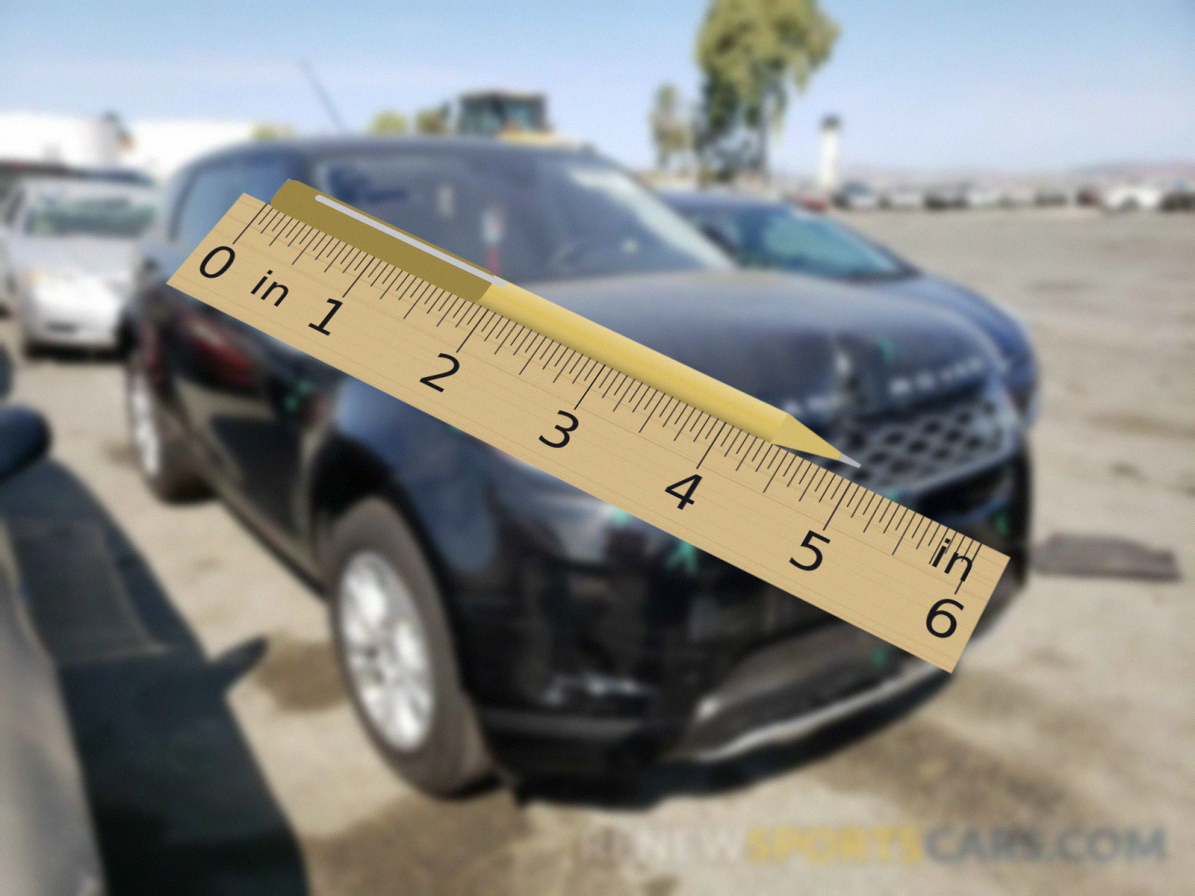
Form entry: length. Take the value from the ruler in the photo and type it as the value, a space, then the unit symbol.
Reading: 5 in
